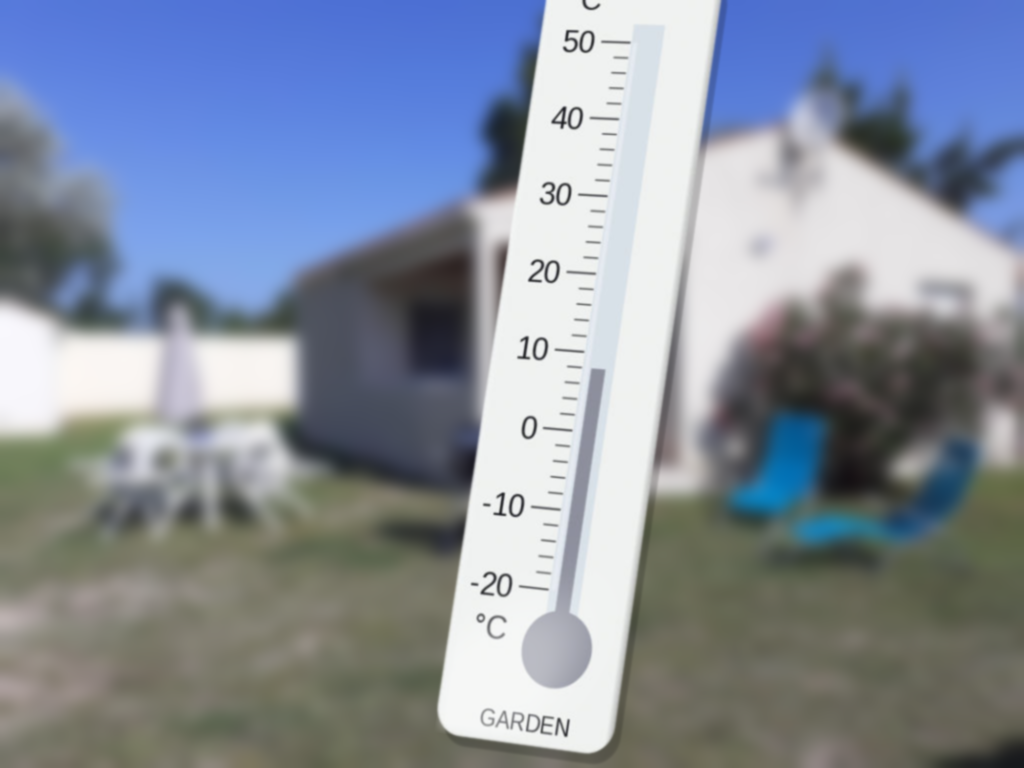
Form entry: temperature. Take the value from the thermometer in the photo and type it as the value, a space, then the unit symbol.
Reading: 8 °C
